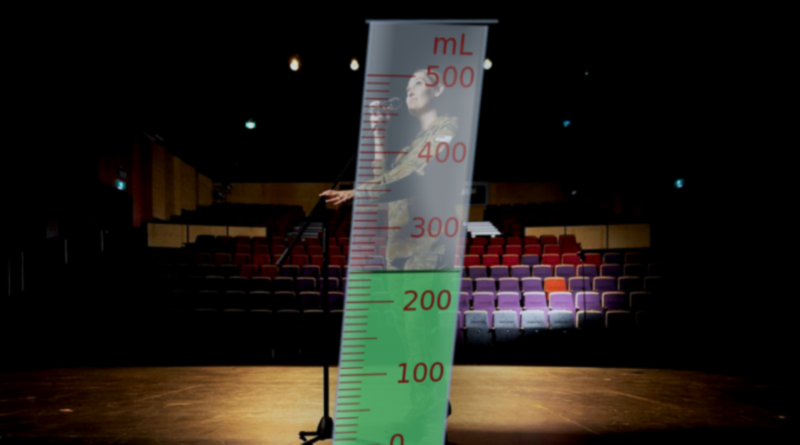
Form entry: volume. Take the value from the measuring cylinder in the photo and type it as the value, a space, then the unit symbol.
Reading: 240 mL
